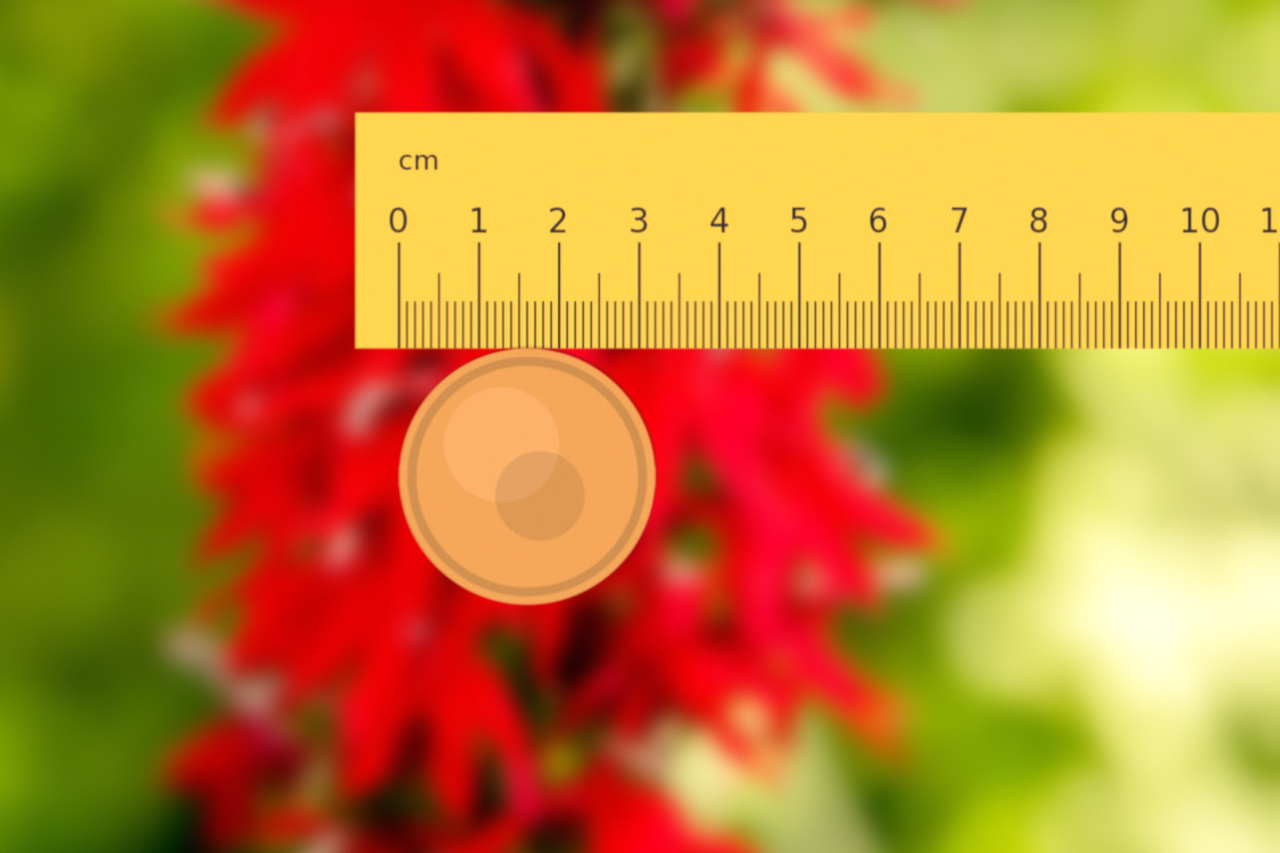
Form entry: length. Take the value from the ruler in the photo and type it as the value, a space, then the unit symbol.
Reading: 3.2 cm
